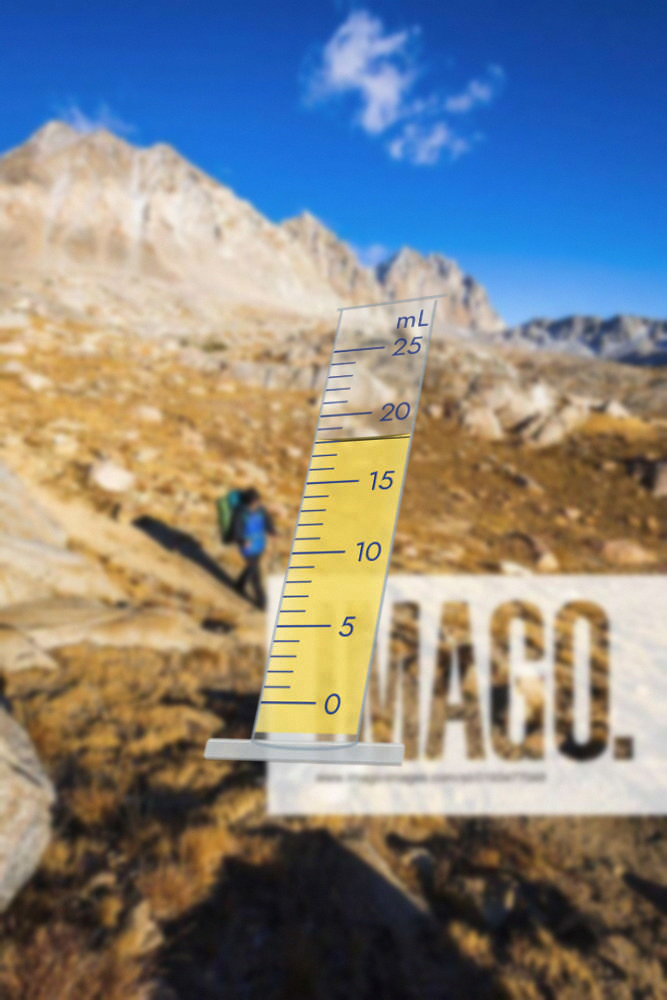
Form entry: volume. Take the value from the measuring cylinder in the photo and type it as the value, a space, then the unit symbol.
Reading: 18 mL
